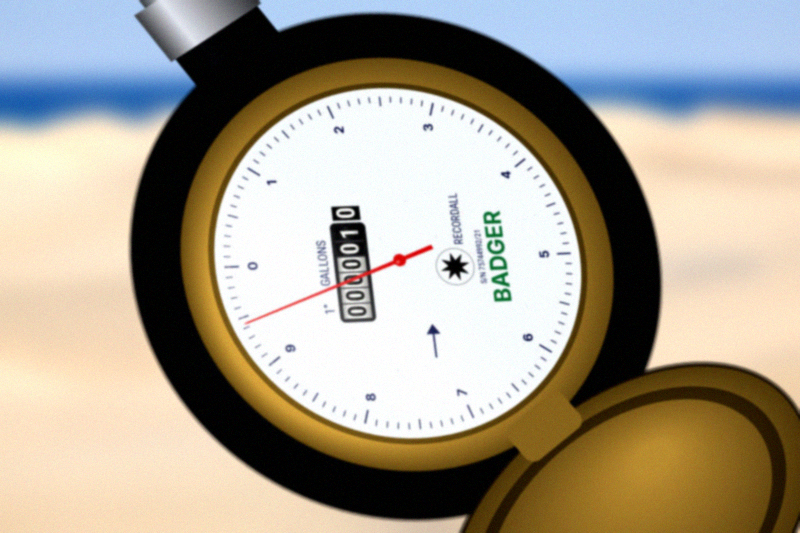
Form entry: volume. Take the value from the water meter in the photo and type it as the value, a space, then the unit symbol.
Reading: 9.4 gal
